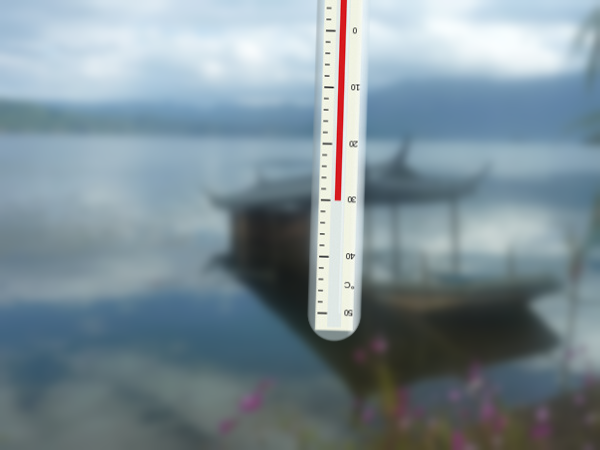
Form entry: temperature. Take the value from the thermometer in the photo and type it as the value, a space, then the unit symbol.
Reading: 30 °C
